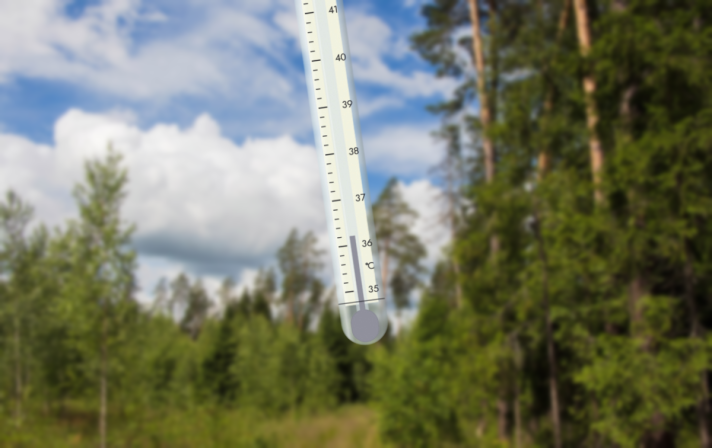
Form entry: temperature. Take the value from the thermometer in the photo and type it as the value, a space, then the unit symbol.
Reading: 36.2 °C
